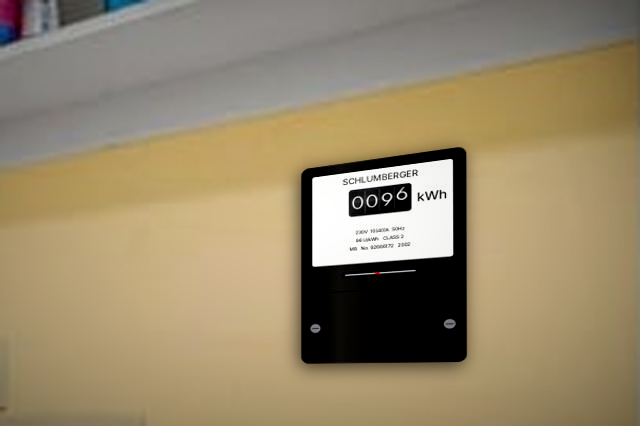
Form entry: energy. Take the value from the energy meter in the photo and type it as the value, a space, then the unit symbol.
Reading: 96 kWh
